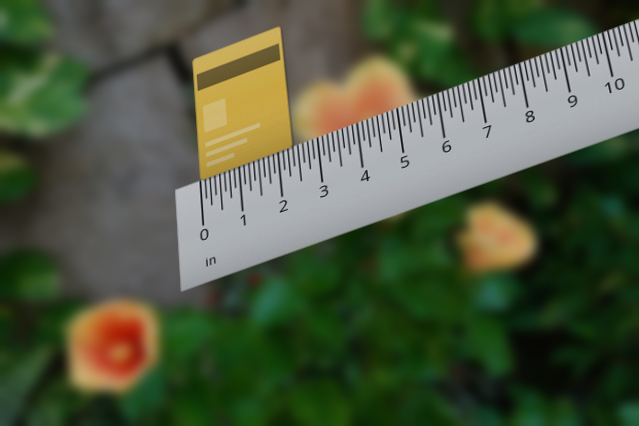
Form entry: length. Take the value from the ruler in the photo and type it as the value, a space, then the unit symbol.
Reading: 2.375 in
